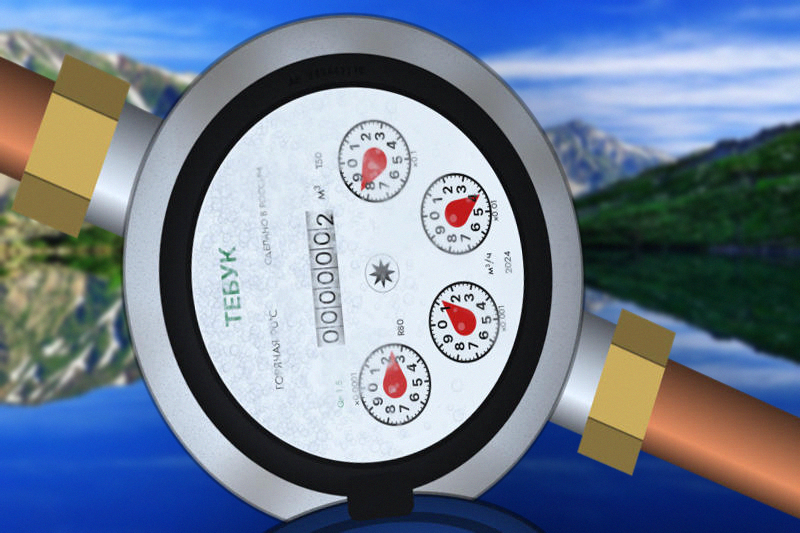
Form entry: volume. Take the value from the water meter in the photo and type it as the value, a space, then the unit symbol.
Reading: 1.8412 m³
